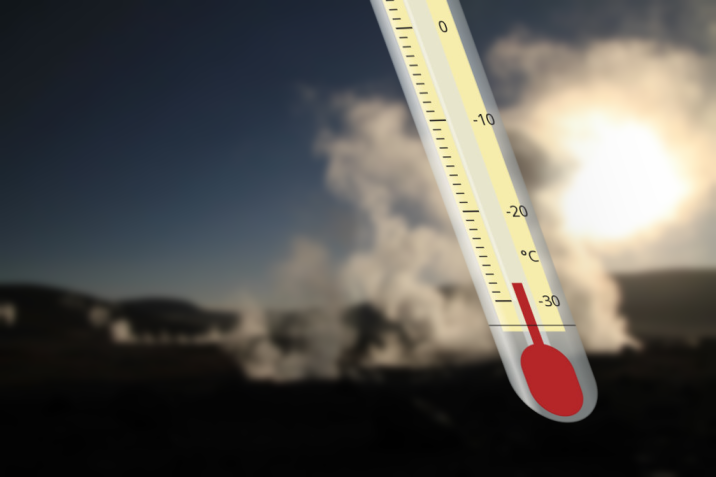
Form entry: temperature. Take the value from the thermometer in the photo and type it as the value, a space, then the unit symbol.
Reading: -28 °C
